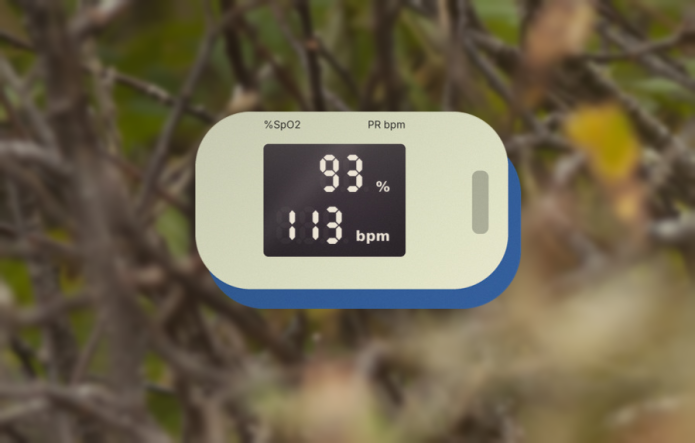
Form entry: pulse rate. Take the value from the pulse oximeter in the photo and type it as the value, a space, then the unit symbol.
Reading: 113 bpm
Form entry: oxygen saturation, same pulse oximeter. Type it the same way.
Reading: 93 %
